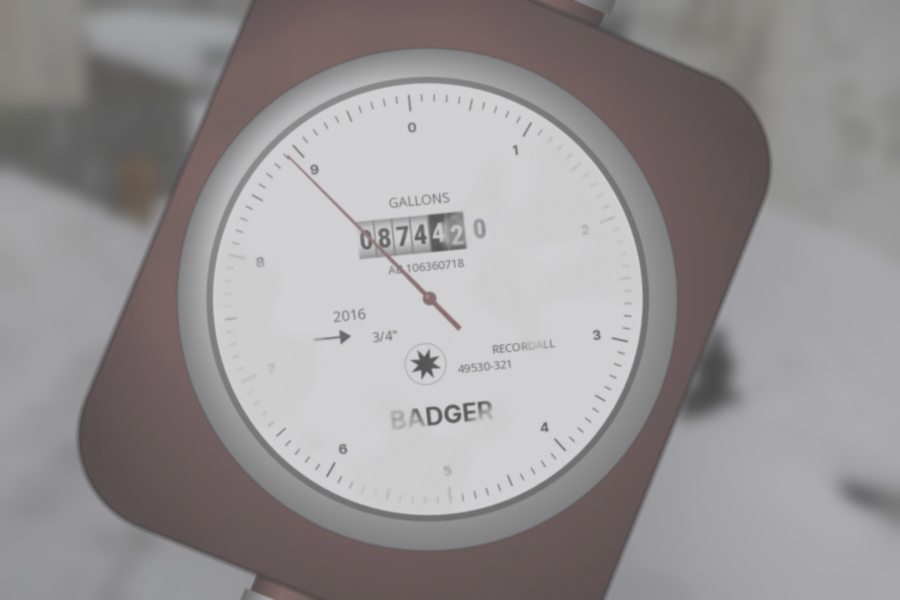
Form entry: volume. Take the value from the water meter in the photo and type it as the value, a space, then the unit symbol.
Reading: 874418.9 gal
